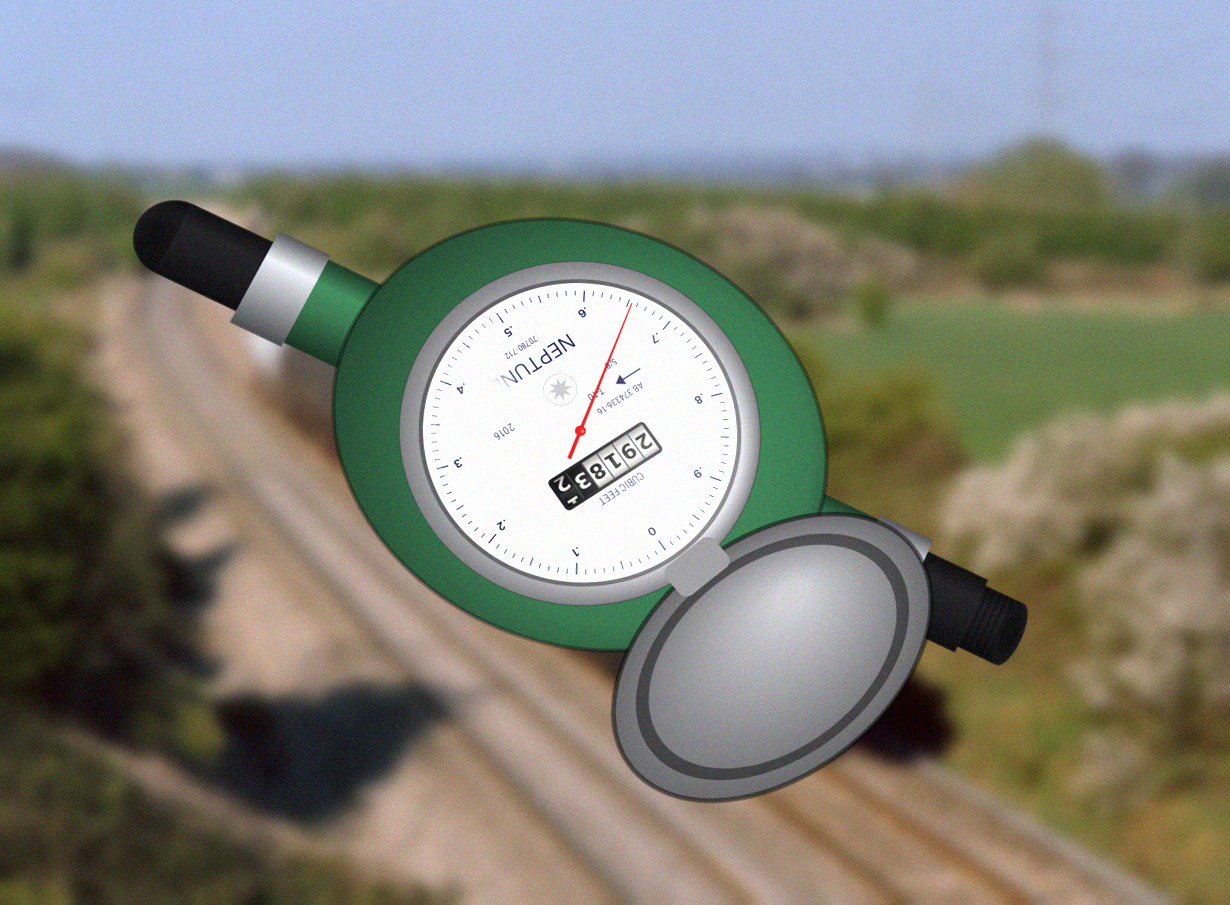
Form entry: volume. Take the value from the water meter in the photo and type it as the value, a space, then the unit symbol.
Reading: 291831.65 ft³
